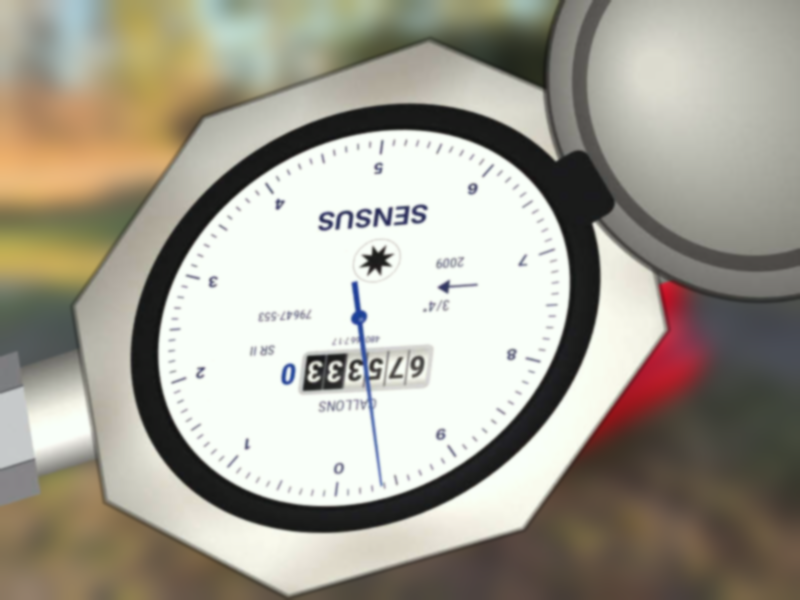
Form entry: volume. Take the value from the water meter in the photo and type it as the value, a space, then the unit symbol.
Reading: 6753329.6 gal
